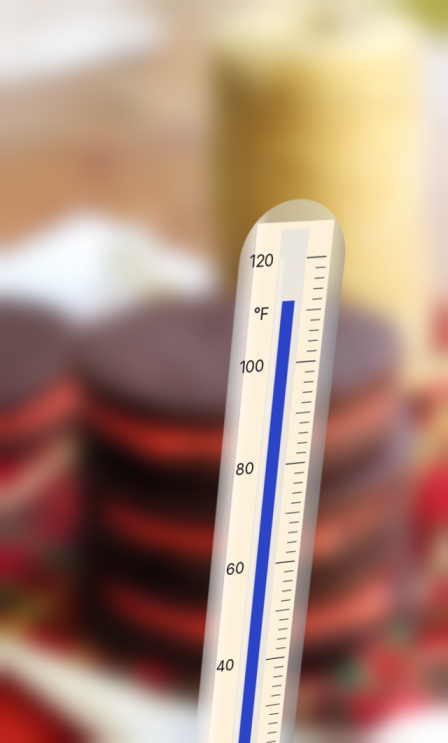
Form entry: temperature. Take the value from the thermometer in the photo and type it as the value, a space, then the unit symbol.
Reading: 112 °F
